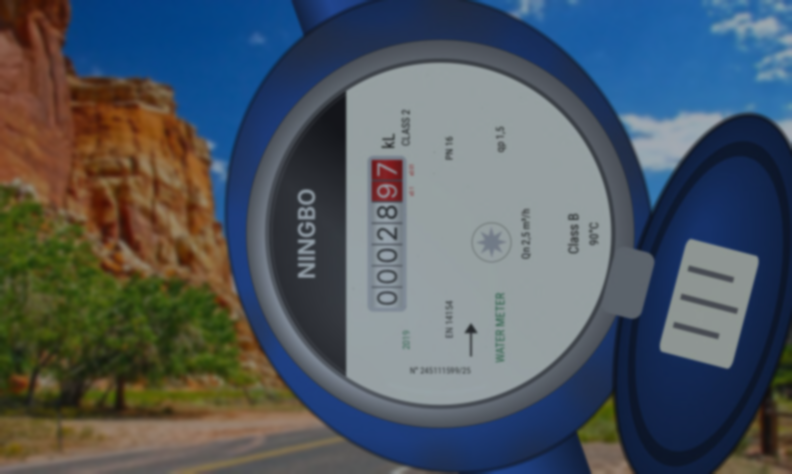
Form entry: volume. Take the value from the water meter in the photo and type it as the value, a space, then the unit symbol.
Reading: 28.97 kL
